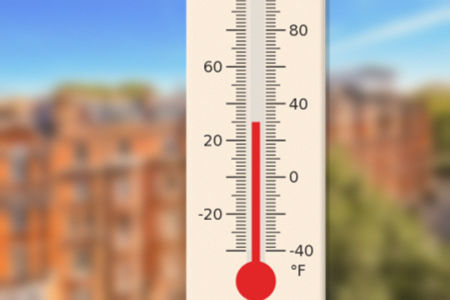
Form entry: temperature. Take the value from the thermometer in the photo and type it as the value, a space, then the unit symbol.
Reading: 30 °F
